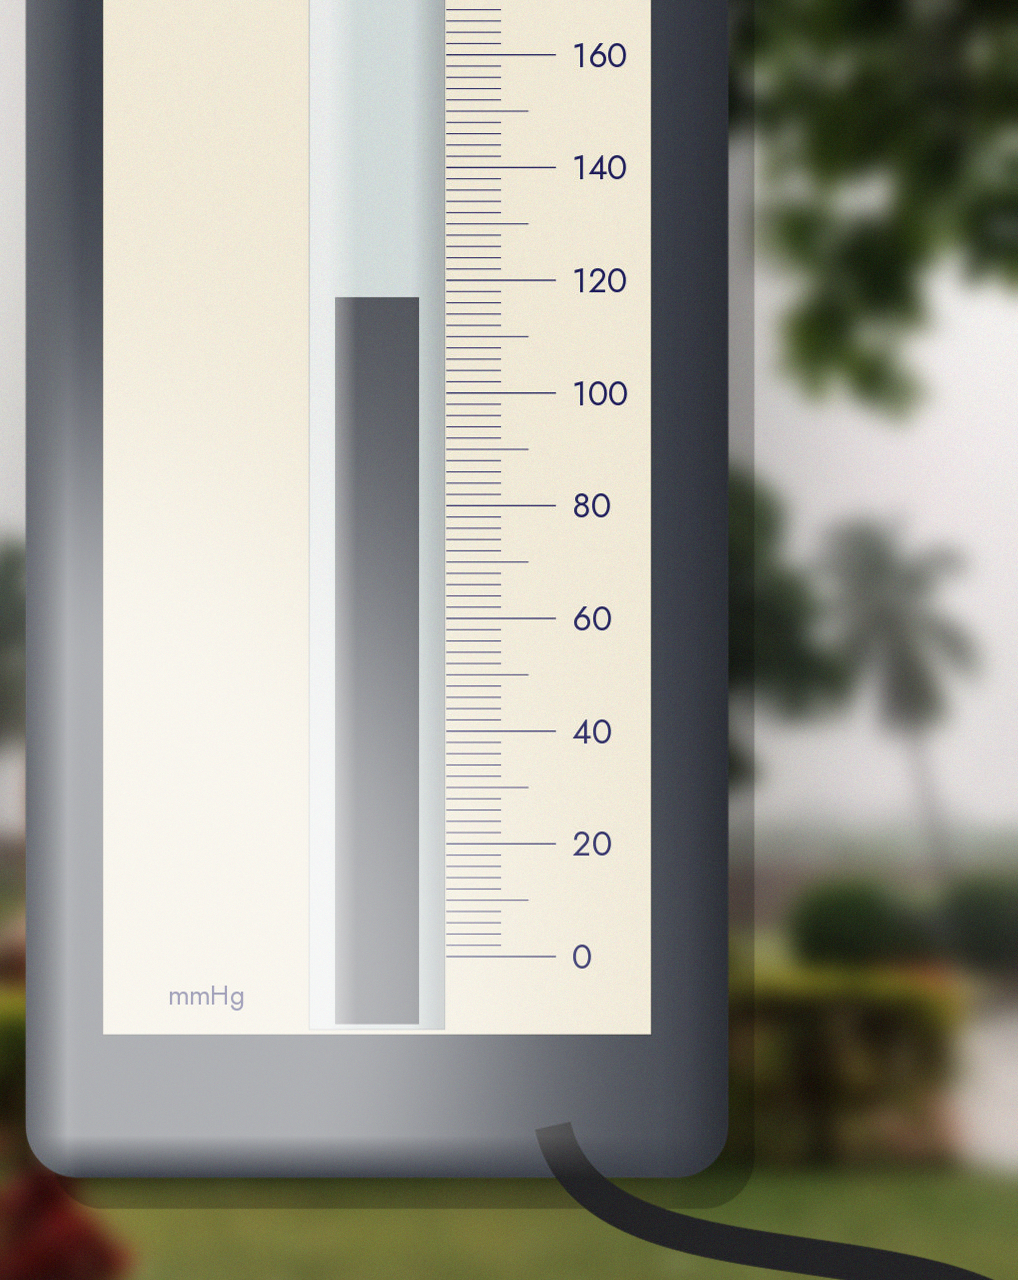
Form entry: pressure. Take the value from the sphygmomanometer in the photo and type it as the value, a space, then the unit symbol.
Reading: 117 mmHg
